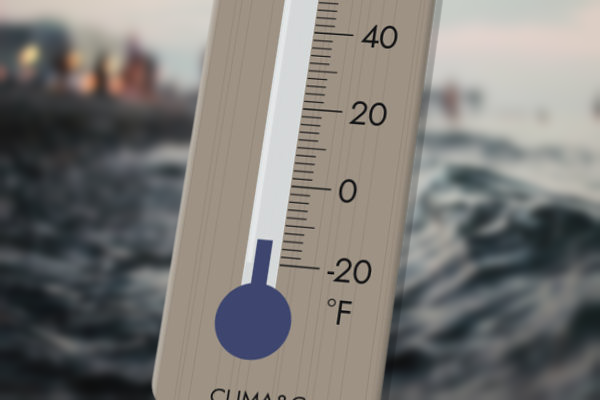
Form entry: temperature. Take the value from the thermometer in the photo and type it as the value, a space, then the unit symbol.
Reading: -14 °F
